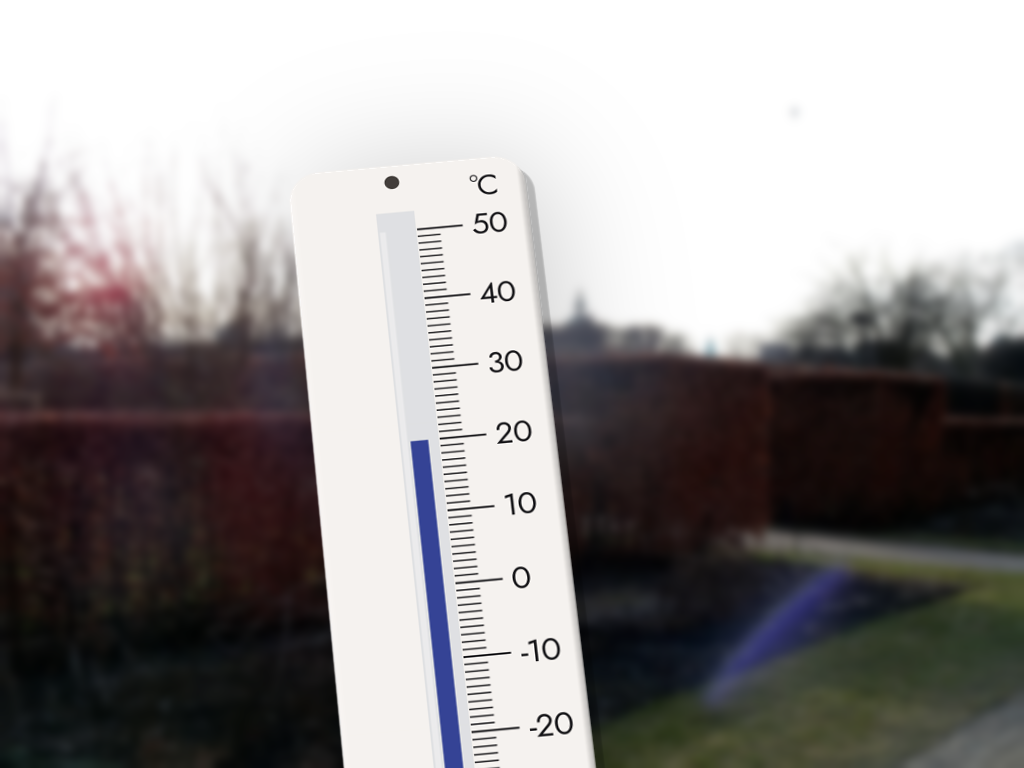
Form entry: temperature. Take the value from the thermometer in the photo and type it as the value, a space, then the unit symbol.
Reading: 20 °C
